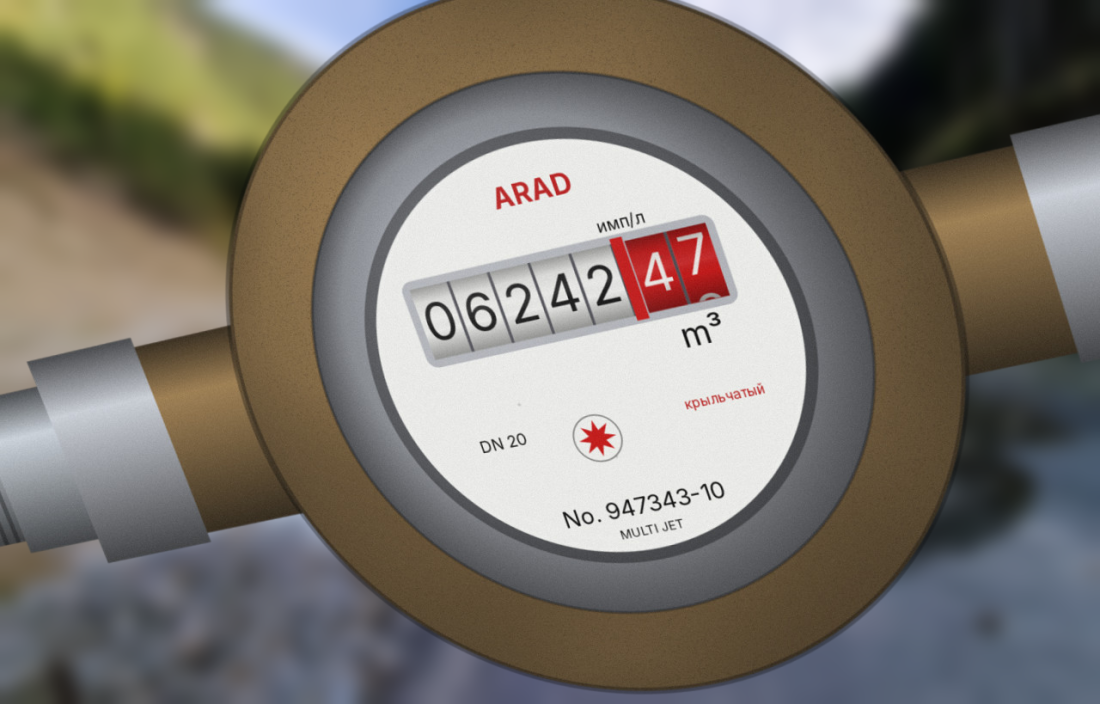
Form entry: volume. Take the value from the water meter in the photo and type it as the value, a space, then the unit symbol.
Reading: 6242.47 m³
